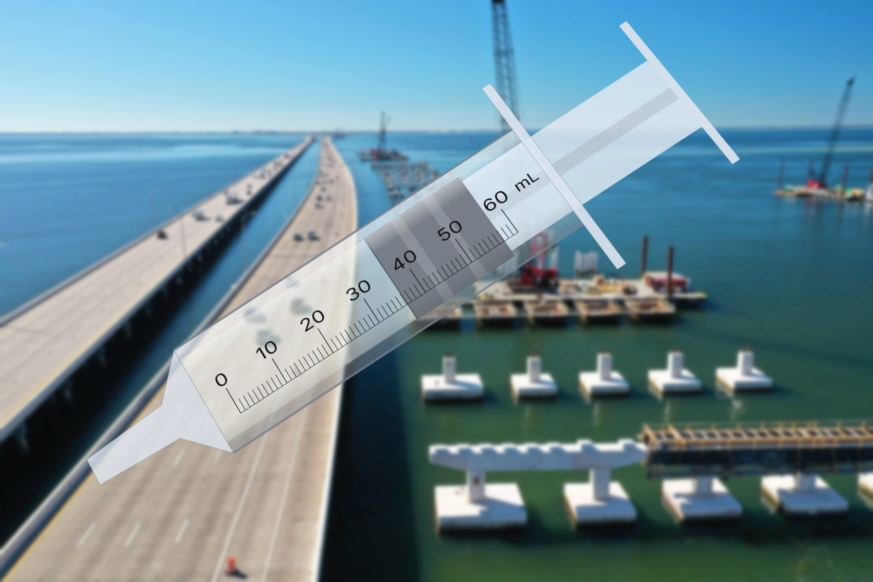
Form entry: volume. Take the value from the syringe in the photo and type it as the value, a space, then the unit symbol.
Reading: 36 mL
